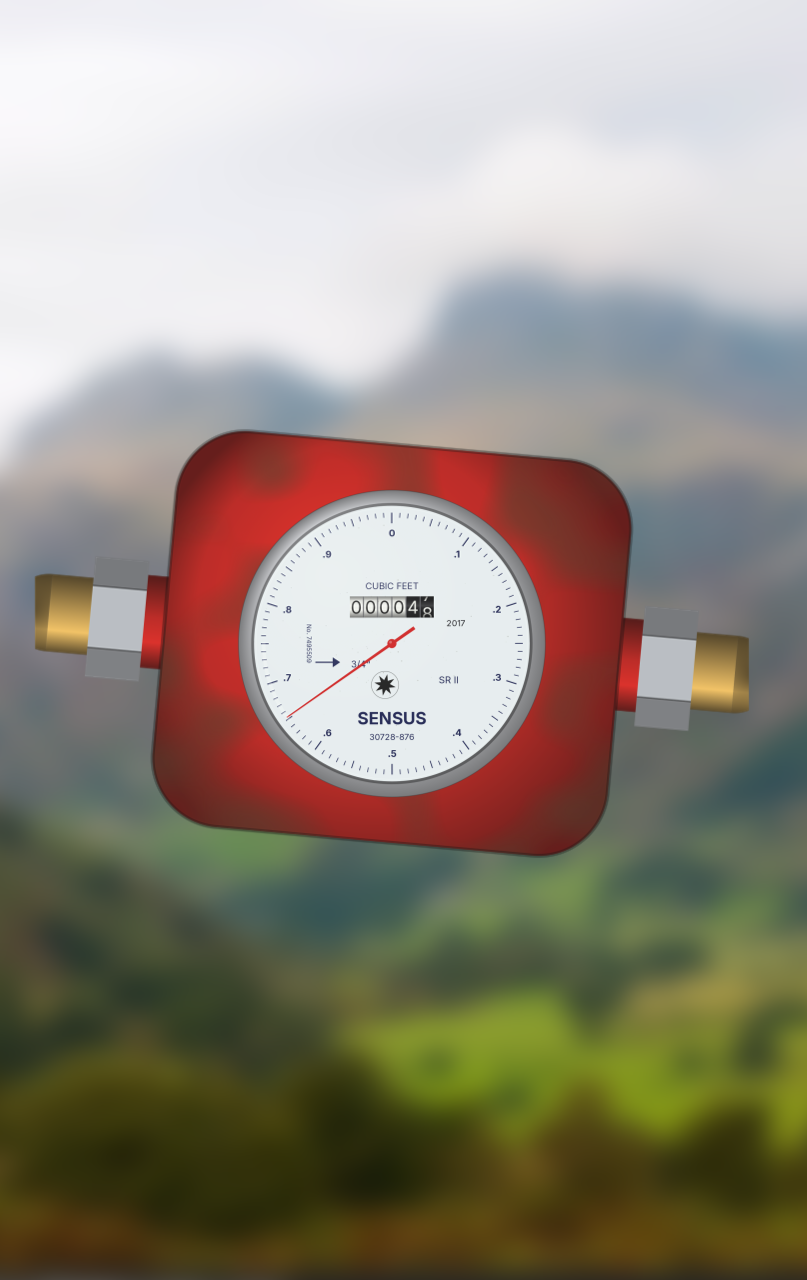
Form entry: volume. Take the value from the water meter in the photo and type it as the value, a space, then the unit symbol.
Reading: 47.65 ft³
